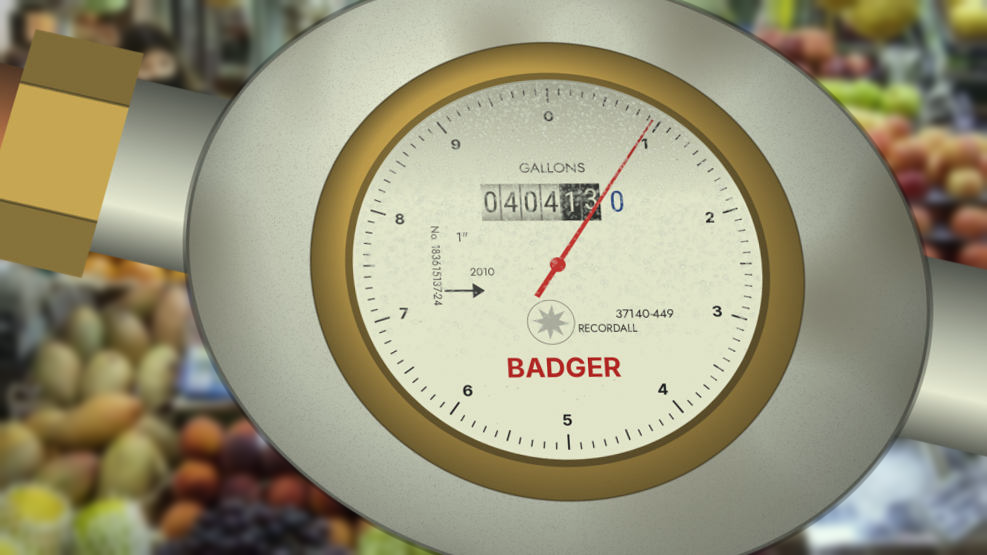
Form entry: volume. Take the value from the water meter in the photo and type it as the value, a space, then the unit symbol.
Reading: 404130.9 gal
